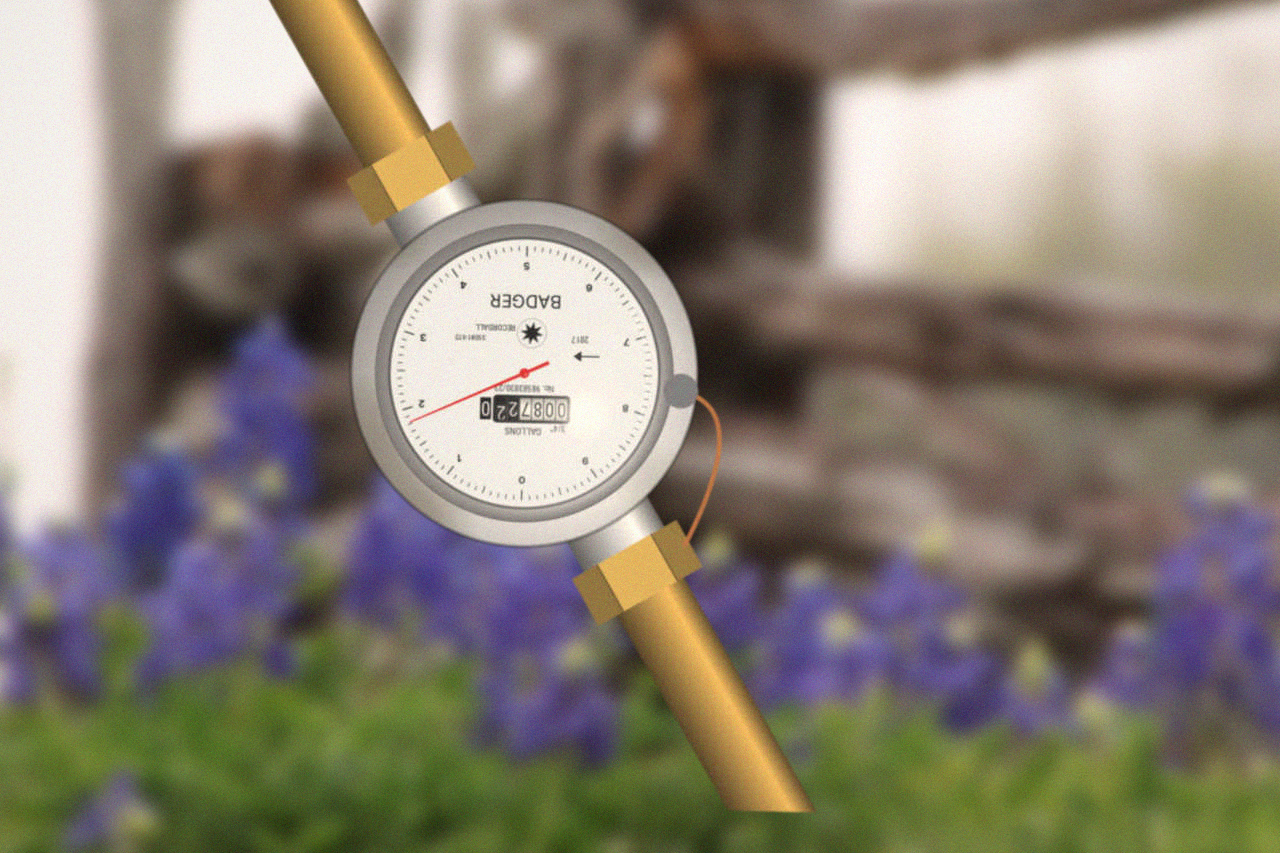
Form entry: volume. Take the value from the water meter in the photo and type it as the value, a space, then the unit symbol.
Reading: 87221.8 gal
